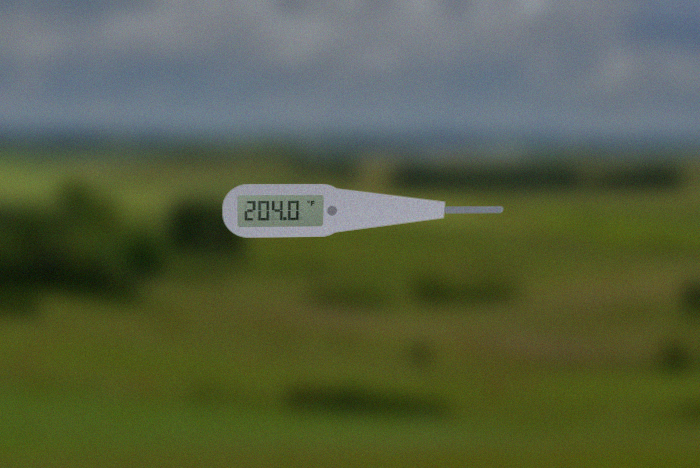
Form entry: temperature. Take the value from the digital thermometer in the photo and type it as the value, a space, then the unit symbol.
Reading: 204.0 °F
